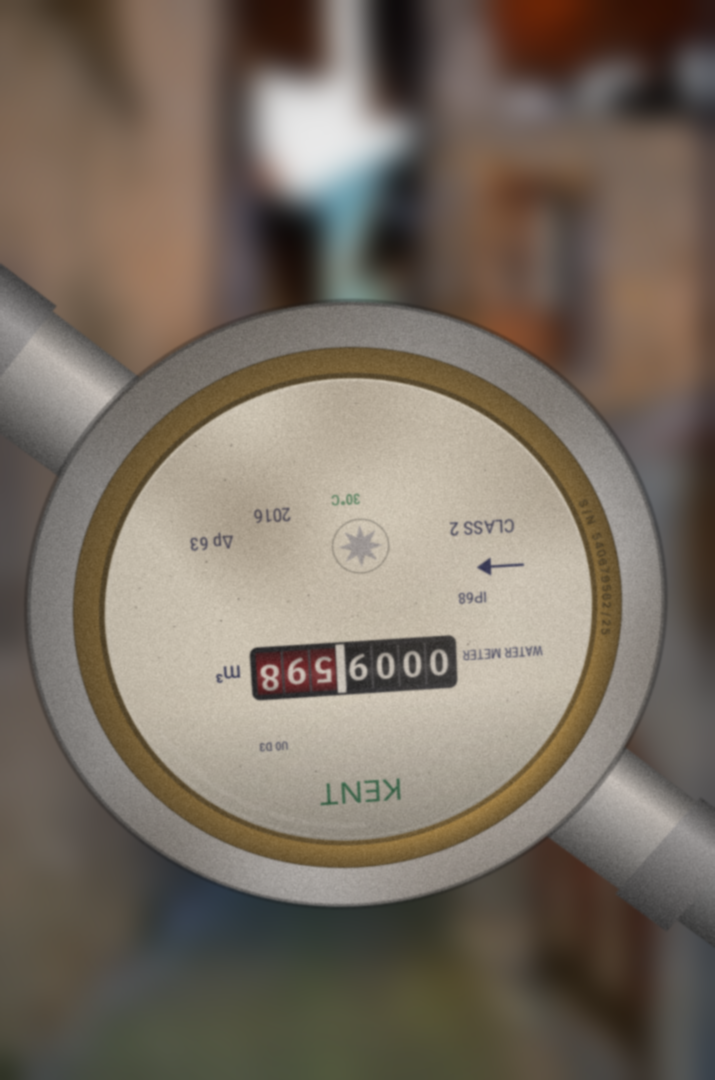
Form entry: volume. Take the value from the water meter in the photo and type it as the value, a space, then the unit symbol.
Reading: 9.598 m³
